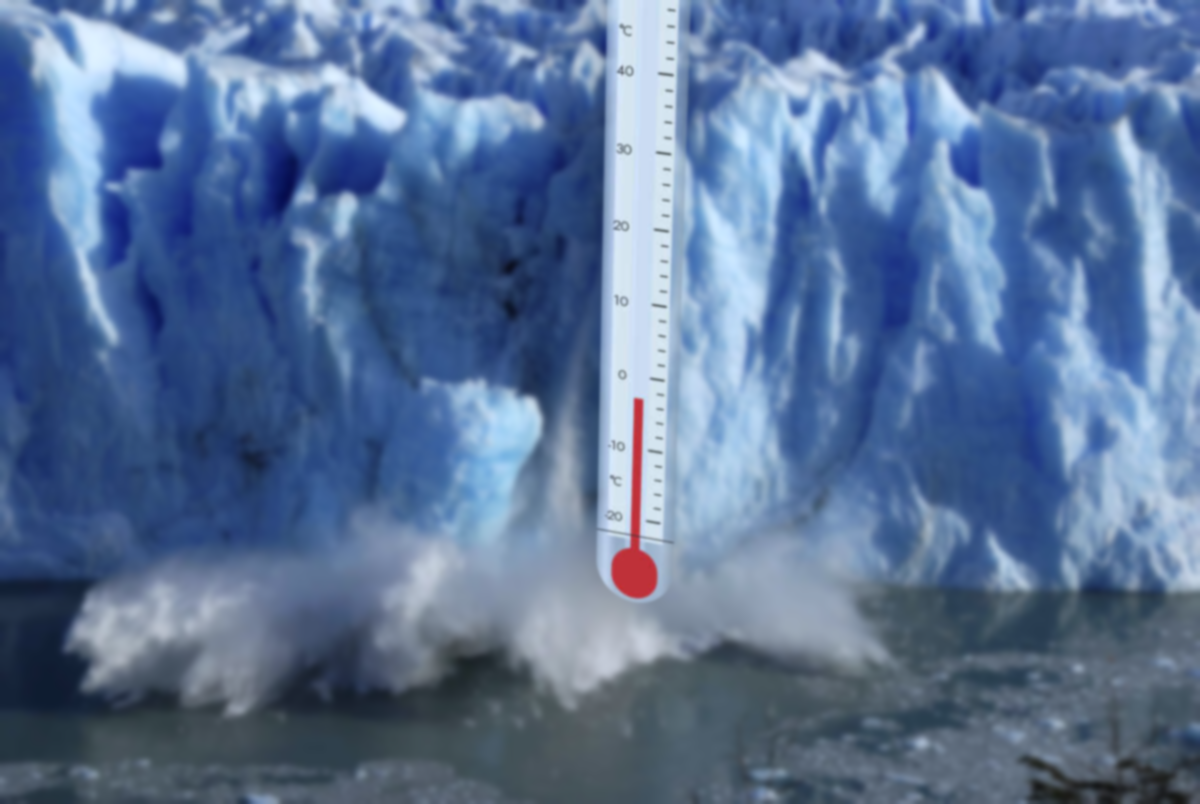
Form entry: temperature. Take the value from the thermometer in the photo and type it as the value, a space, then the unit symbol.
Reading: -3 °C
